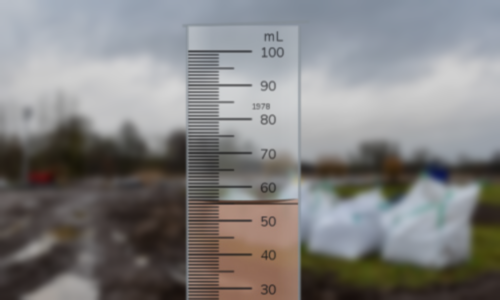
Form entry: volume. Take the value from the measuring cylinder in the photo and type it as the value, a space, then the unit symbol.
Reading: 55 mL
